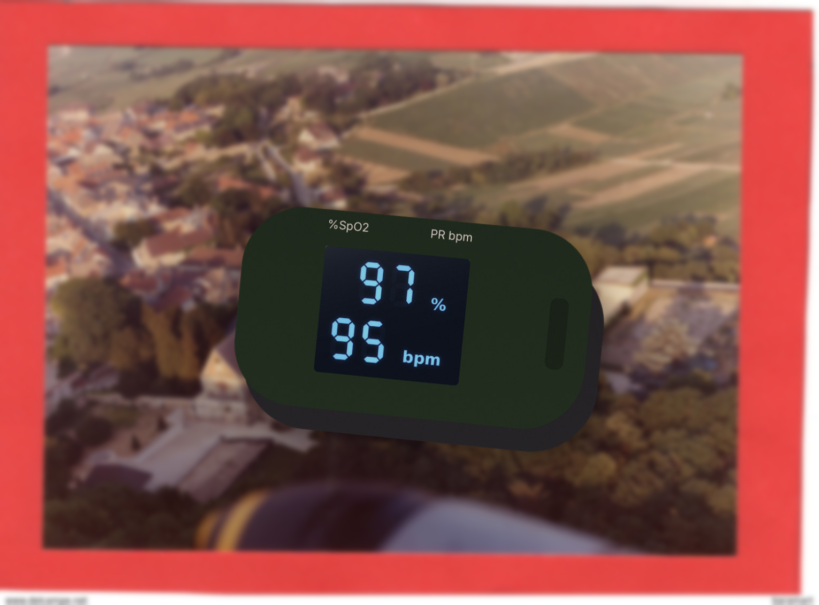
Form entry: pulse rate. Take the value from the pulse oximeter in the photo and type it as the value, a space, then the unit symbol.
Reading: 95 bpm
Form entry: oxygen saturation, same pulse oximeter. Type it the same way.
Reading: 97 %
